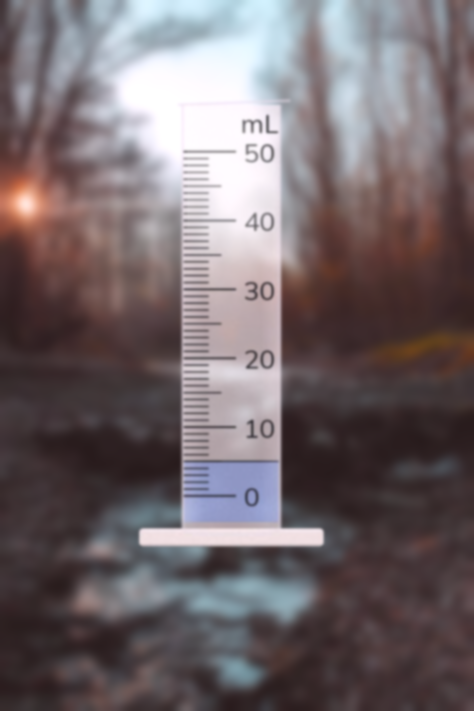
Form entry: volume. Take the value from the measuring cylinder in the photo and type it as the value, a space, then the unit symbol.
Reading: 5 mL
